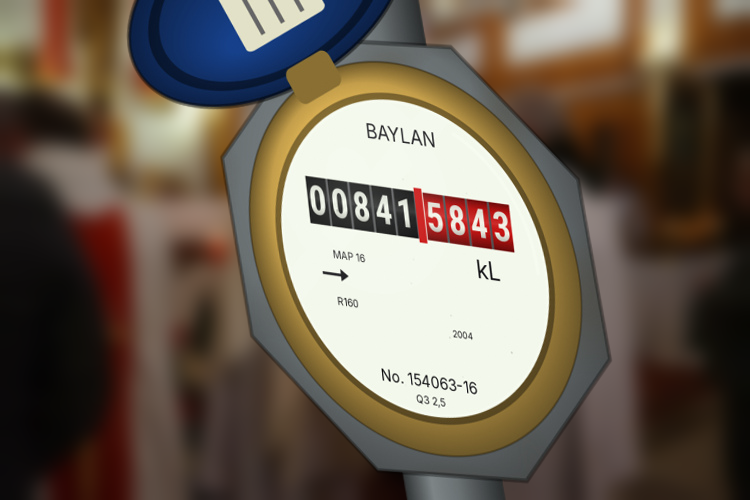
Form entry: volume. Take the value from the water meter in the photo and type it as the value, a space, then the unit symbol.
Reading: 841.5843 kL
